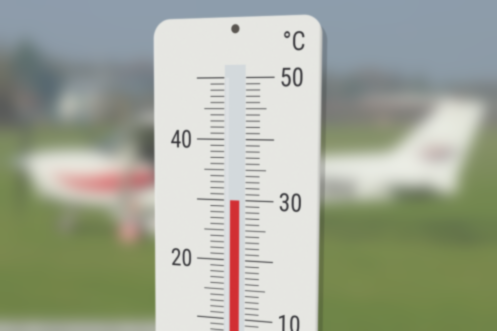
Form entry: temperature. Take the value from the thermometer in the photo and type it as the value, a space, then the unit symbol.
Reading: 30 °C
